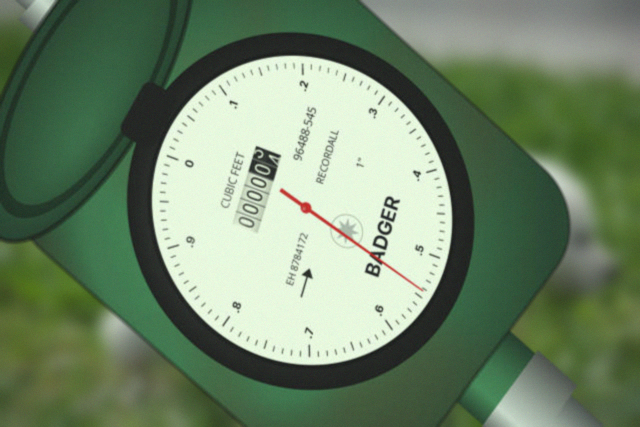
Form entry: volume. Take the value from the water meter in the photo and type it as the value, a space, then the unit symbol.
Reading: 3.54 ft³
